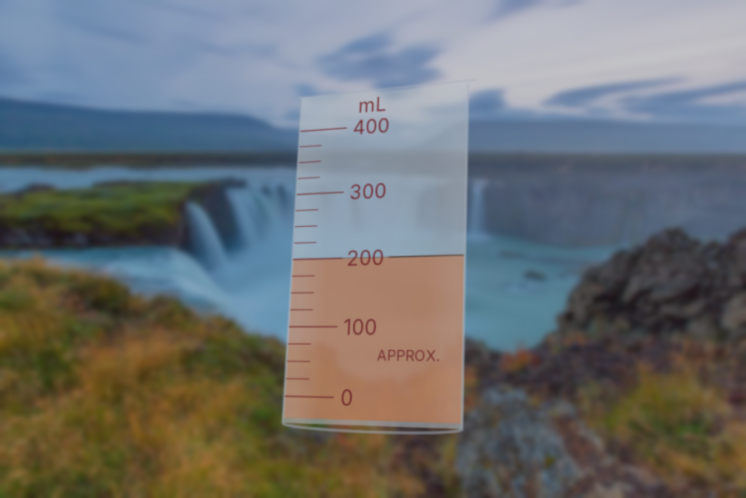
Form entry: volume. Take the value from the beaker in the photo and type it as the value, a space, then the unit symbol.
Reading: 200 mL
